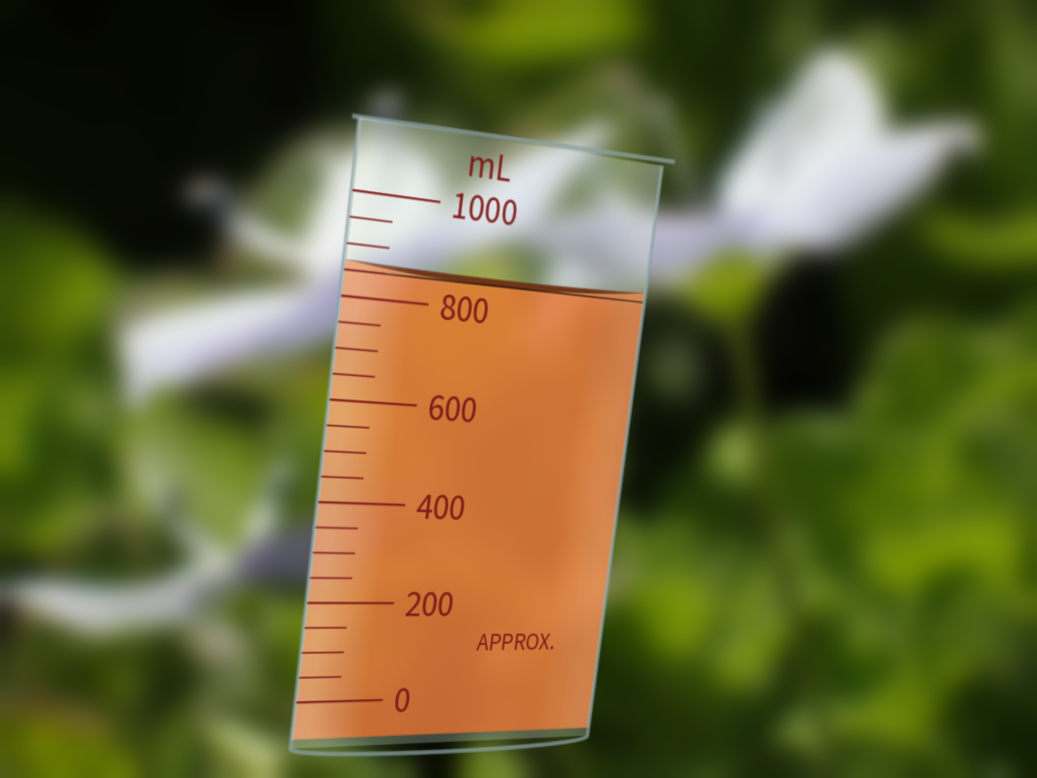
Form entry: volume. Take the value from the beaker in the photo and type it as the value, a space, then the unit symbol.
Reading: 850 mL
